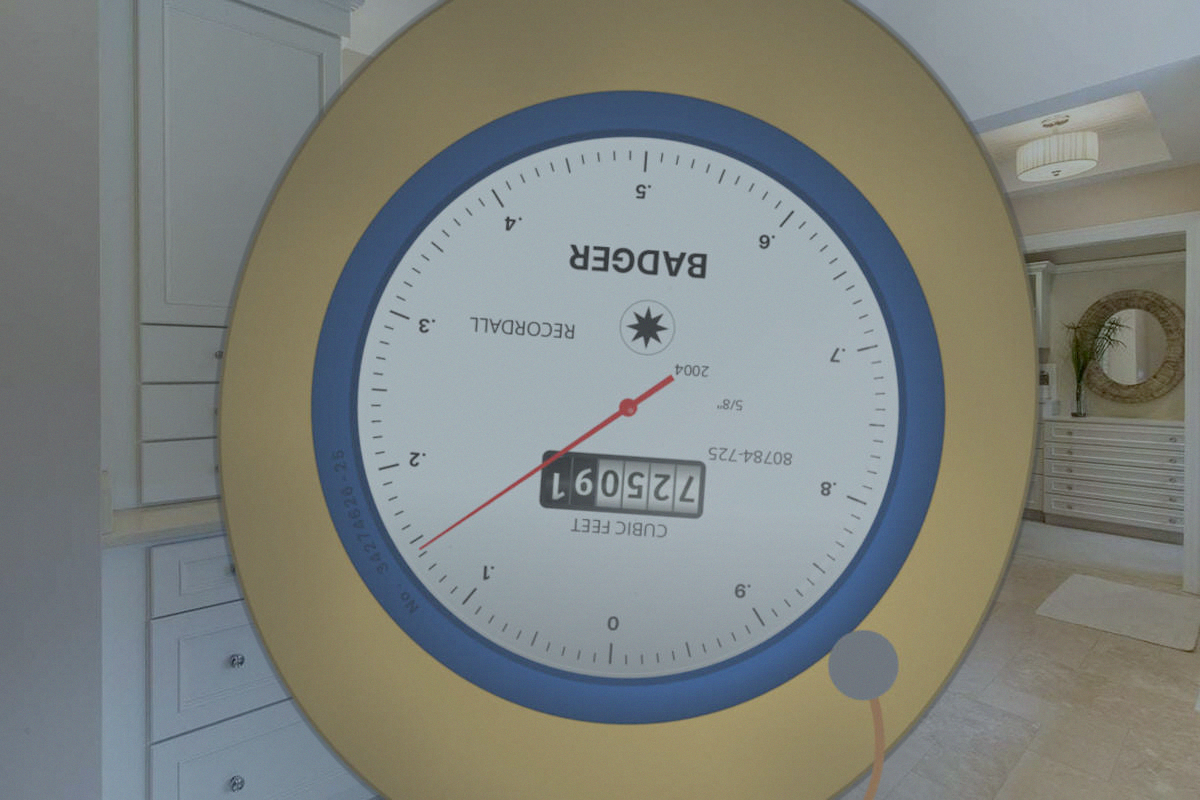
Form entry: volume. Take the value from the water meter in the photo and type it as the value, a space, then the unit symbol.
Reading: 725091.14 ft³
